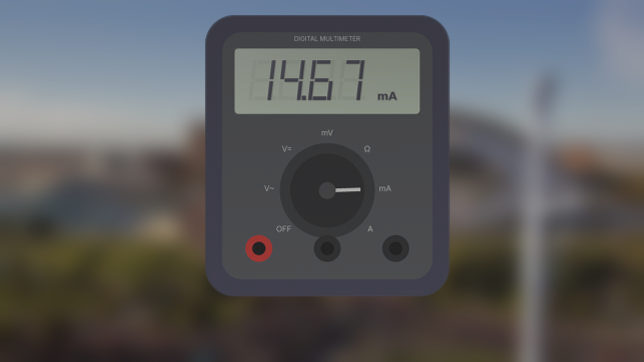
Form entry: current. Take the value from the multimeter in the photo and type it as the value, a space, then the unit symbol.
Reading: 14.67 mA
